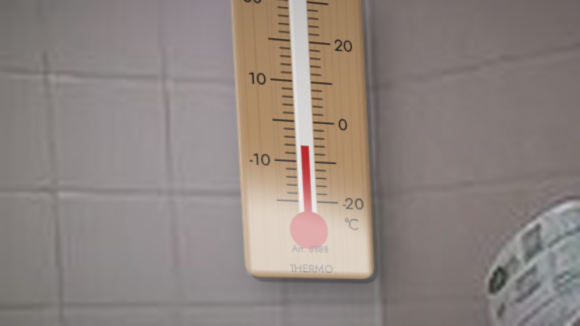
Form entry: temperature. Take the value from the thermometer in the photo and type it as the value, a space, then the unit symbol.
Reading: -6 °C
